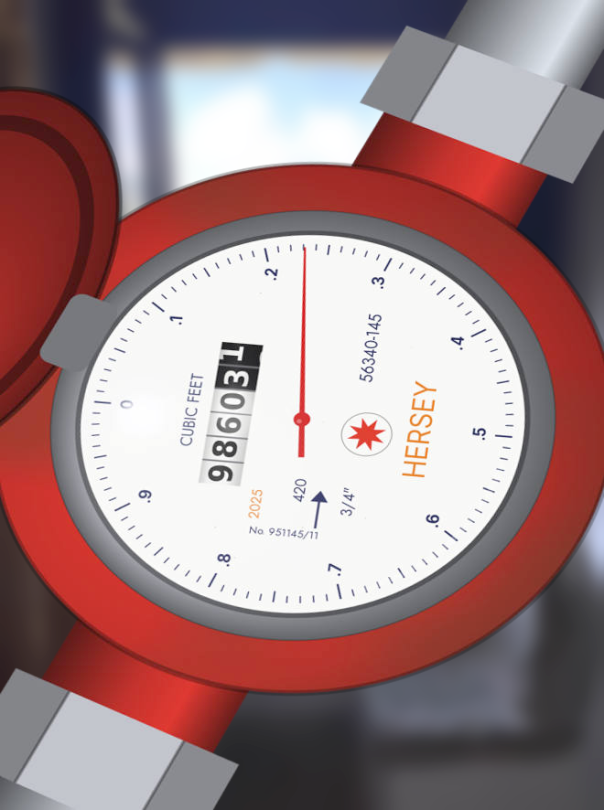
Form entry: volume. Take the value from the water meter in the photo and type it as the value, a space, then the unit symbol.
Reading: 986031.23 ft³
